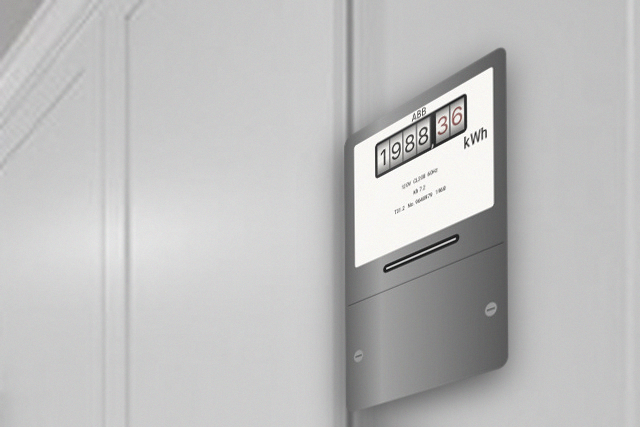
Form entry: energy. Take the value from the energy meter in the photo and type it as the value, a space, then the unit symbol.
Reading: 1988.36 kWh
